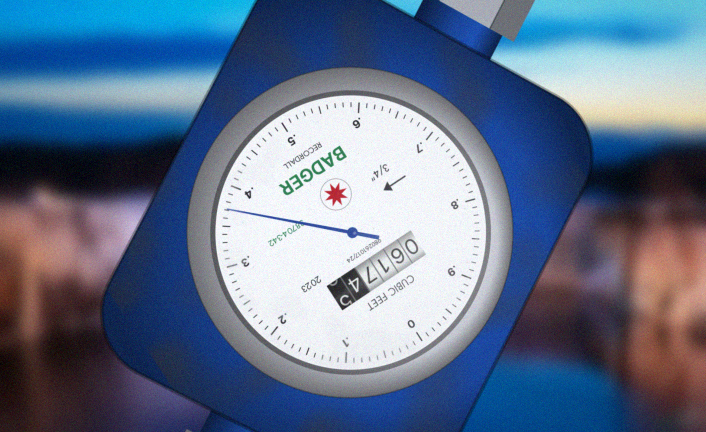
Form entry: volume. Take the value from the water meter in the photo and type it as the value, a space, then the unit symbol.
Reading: 61745.37 ft³
